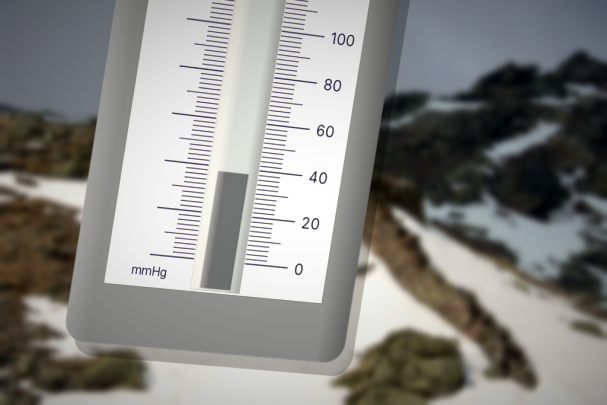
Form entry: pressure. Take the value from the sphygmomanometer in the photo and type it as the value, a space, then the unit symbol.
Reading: 38 mmHg
